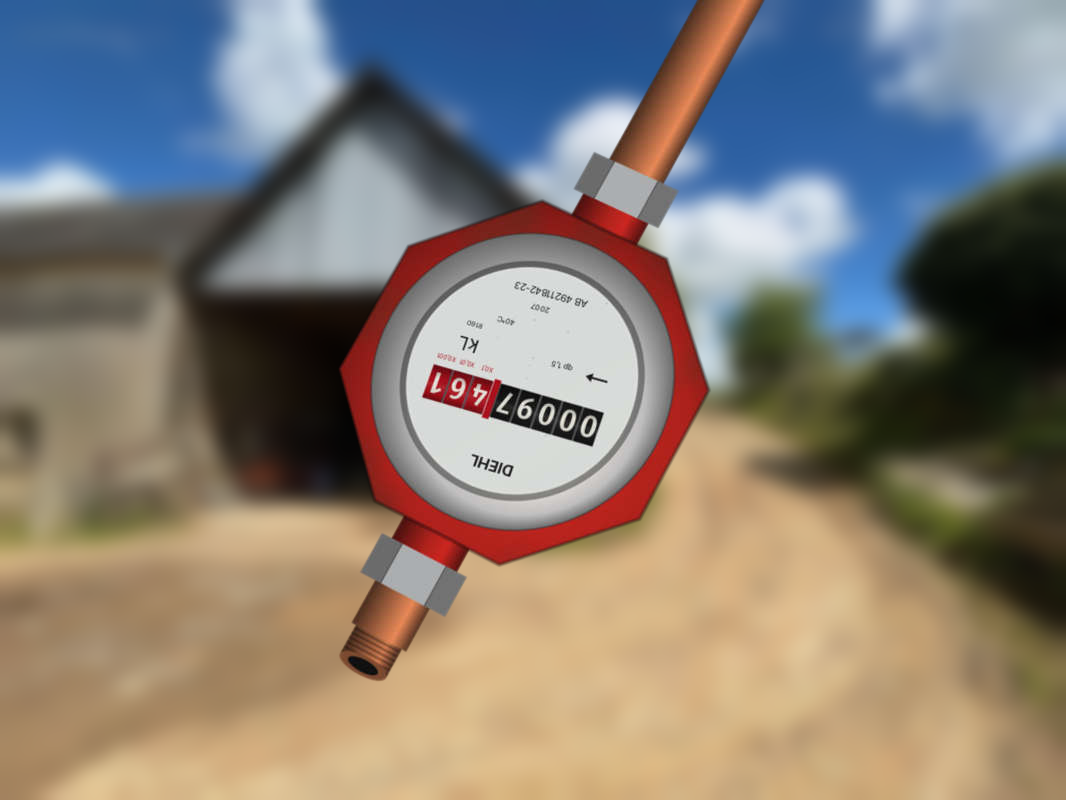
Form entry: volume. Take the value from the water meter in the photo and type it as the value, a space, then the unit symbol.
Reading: 97.461 kL
